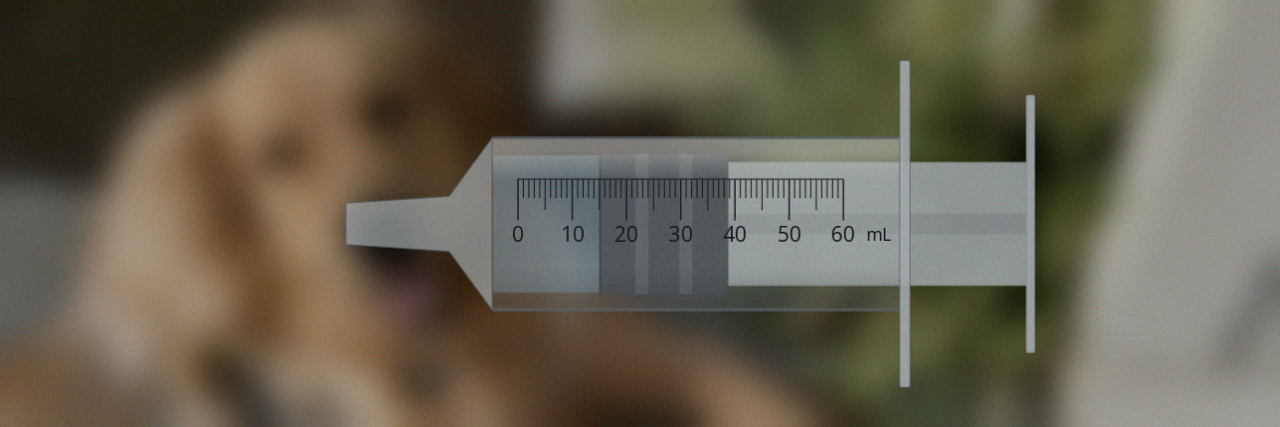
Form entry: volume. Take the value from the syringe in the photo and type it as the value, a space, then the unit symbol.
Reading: 15 mL
